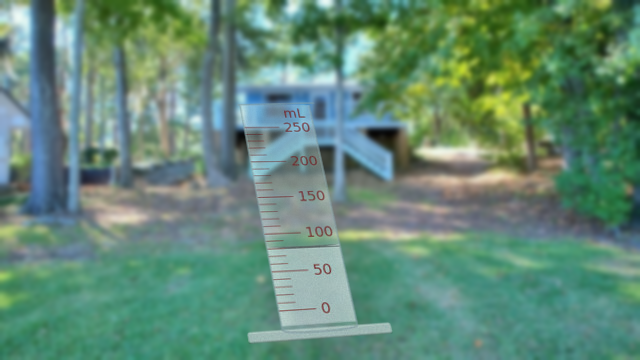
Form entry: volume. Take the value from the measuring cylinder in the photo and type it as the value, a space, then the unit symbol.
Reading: 80 mL
